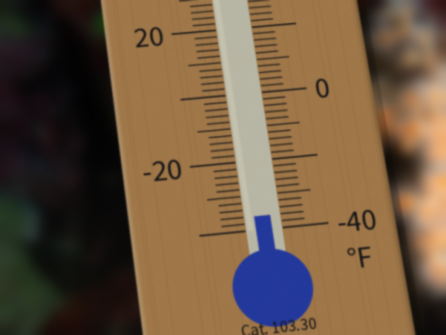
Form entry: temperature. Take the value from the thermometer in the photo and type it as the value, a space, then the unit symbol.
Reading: -36 °F
